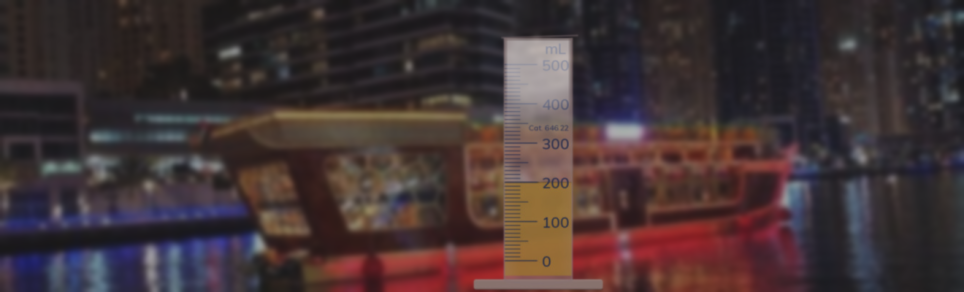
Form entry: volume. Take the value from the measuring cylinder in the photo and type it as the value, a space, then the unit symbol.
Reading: 200 mL
